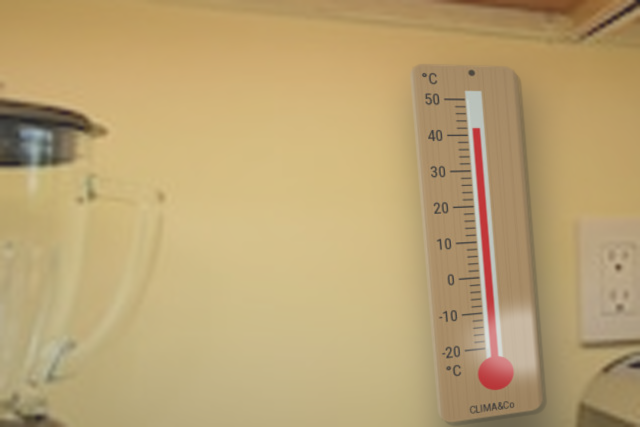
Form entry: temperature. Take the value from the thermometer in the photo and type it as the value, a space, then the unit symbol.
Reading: 42 °C
